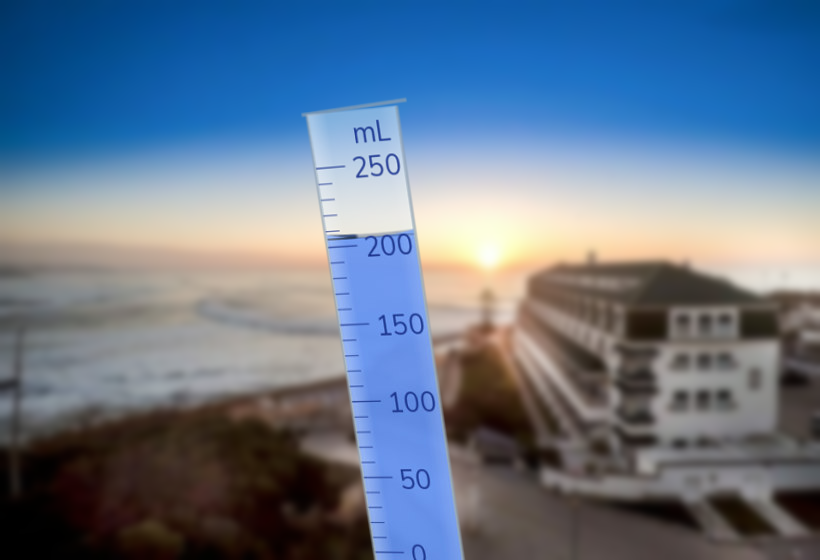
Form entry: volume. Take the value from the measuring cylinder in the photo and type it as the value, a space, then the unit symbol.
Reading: 205 mL
